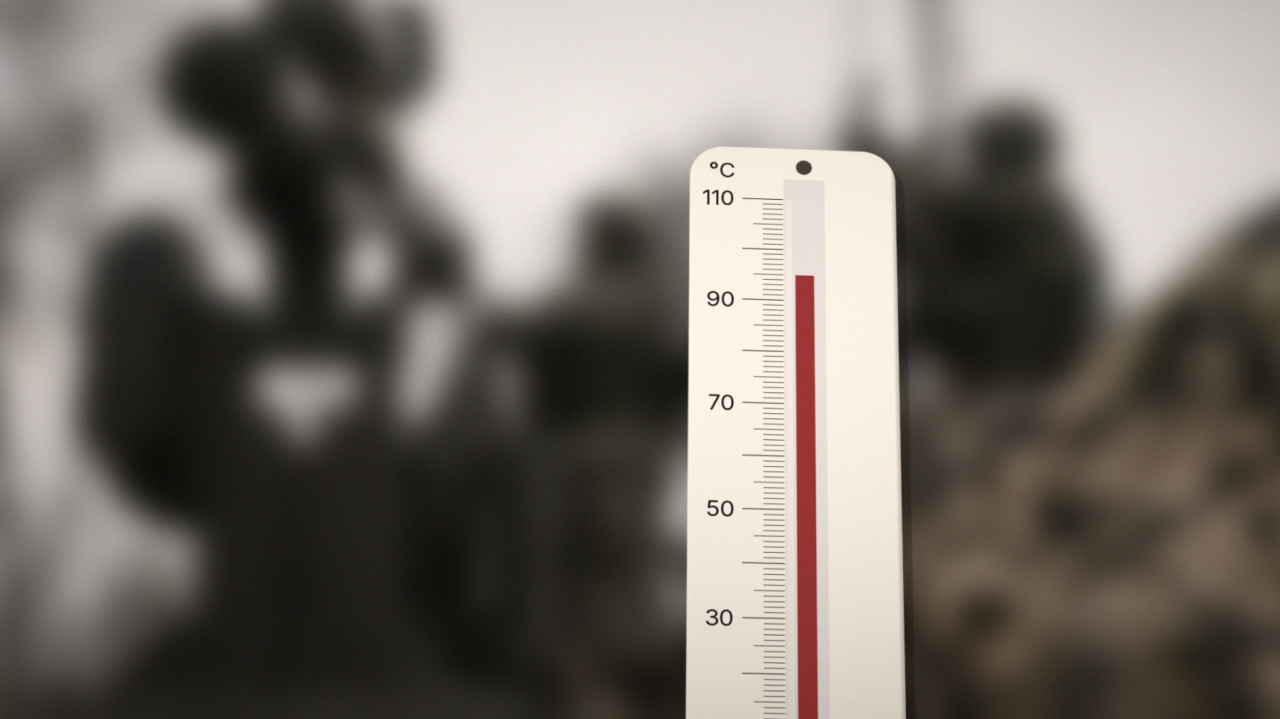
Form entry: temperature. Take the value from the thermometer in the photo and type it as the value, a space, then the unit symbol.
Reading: 95 °C
